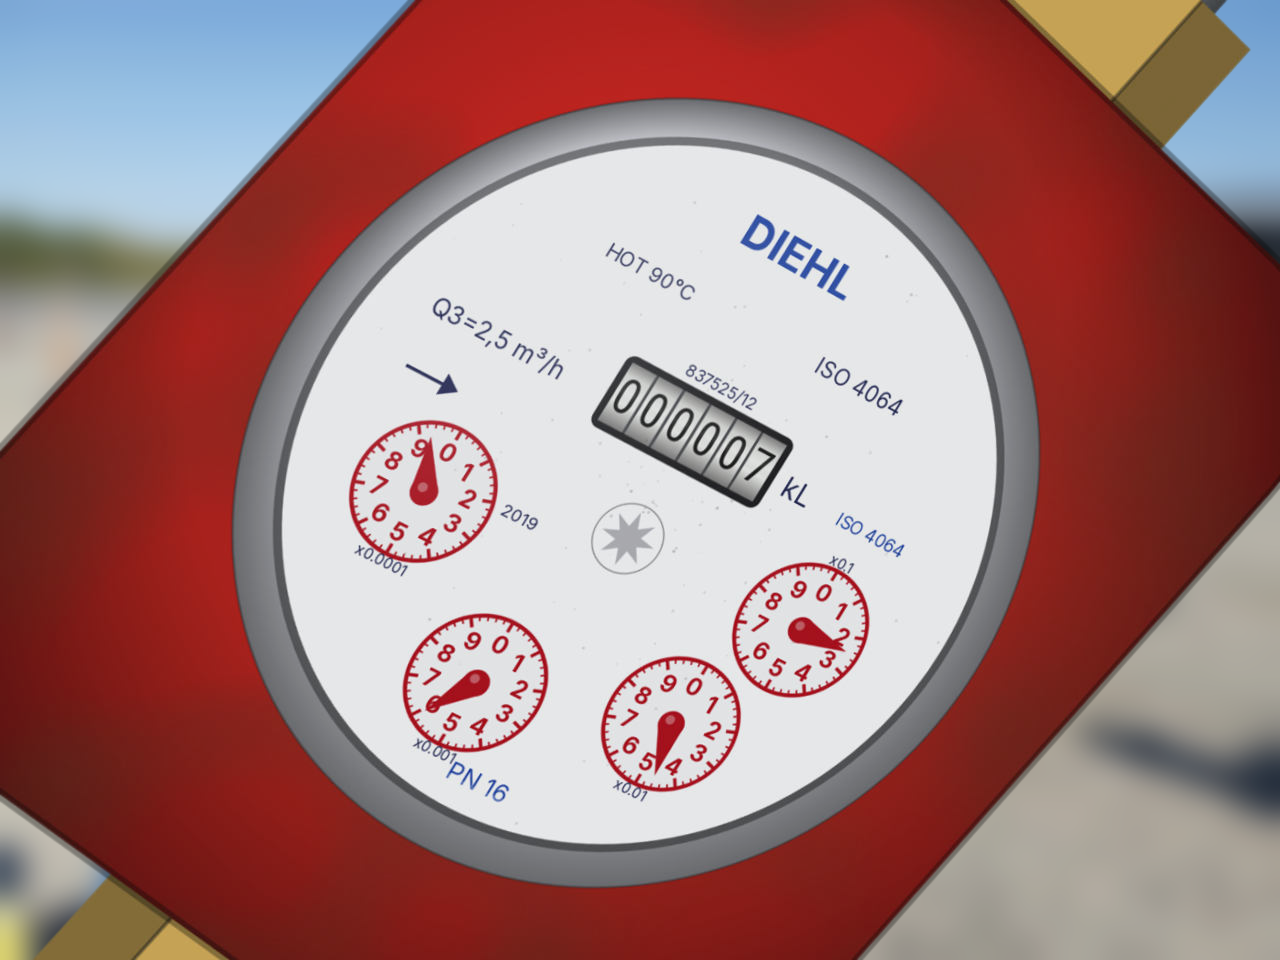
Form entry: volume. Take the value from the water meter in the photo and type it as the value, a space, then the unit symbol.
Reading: 7.2459 kL
